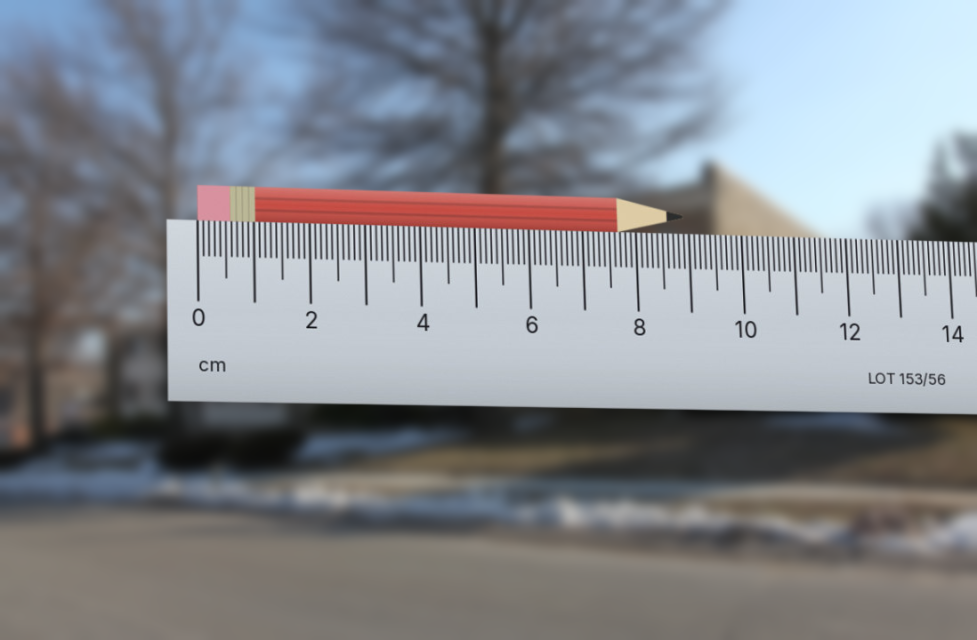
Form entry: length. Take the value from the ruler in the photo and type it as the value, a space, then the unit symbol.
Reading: 8.9 cm
